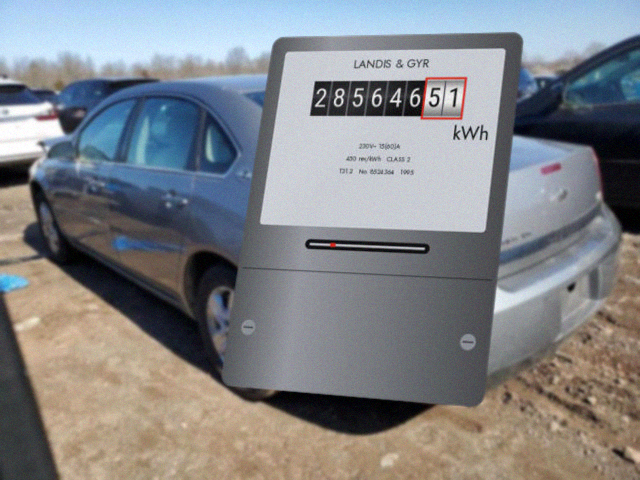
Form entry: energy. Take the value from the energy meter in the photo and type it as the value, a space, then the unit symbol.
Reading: 285646.51 kWh
